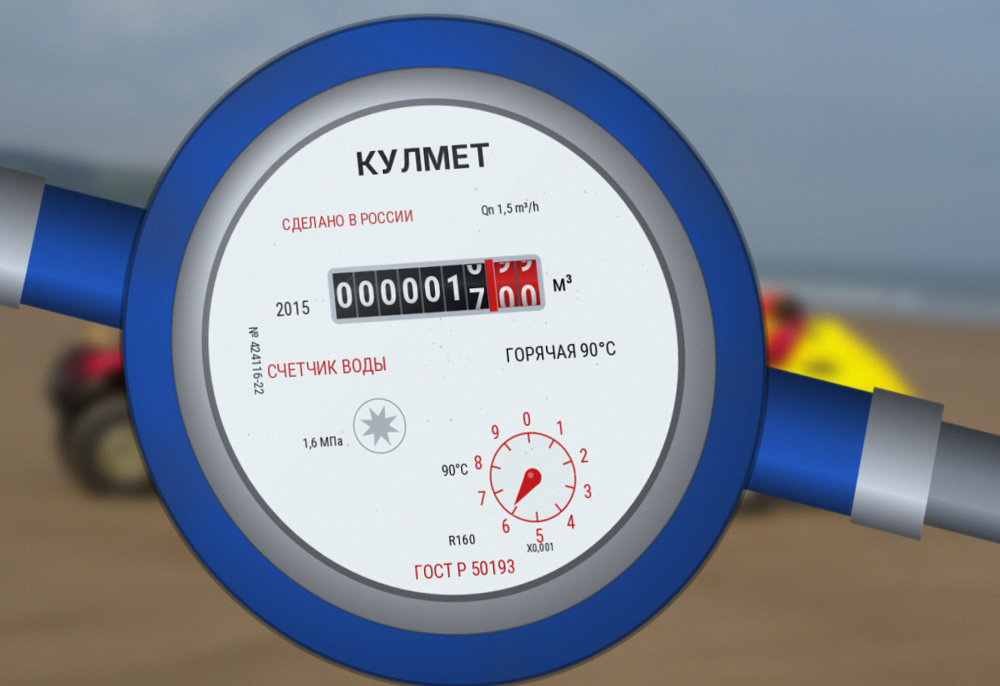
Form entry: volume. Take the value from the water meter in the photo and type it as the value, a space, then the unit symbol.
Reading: 16.996 m³
